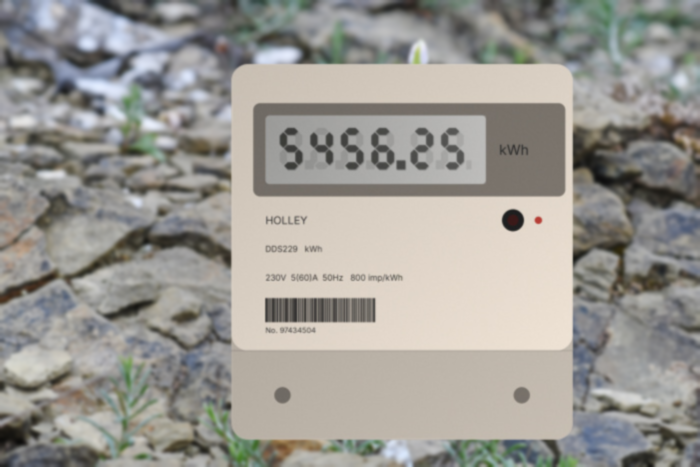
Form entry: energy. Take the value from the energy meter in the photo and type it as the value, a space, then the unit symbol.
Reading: 5456.25 kWh
